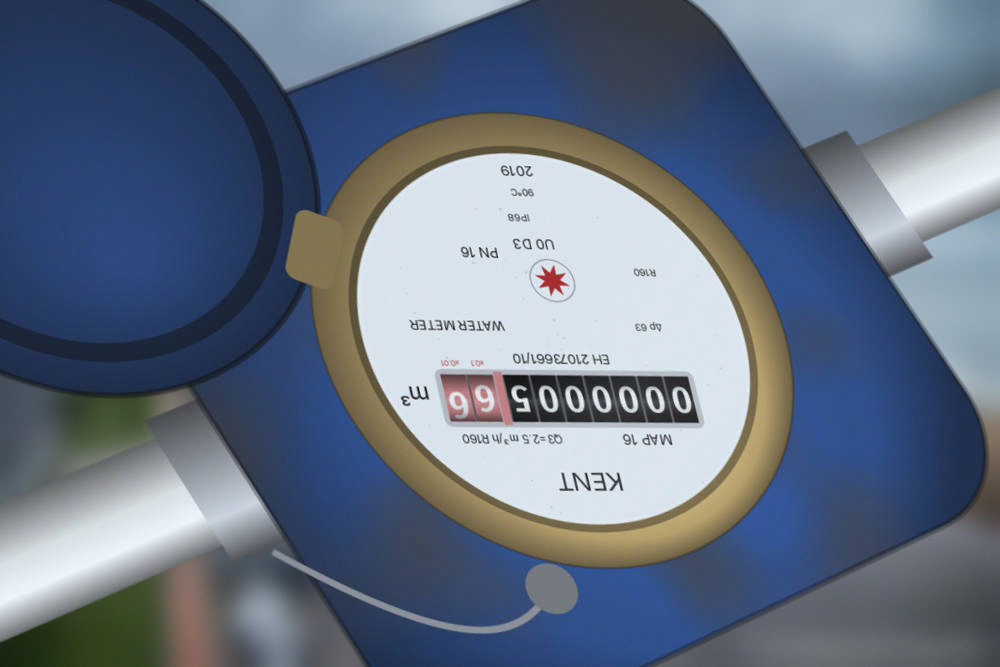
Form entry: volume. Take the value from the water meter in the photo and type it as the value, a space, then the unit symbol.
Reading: 5.66 m³
